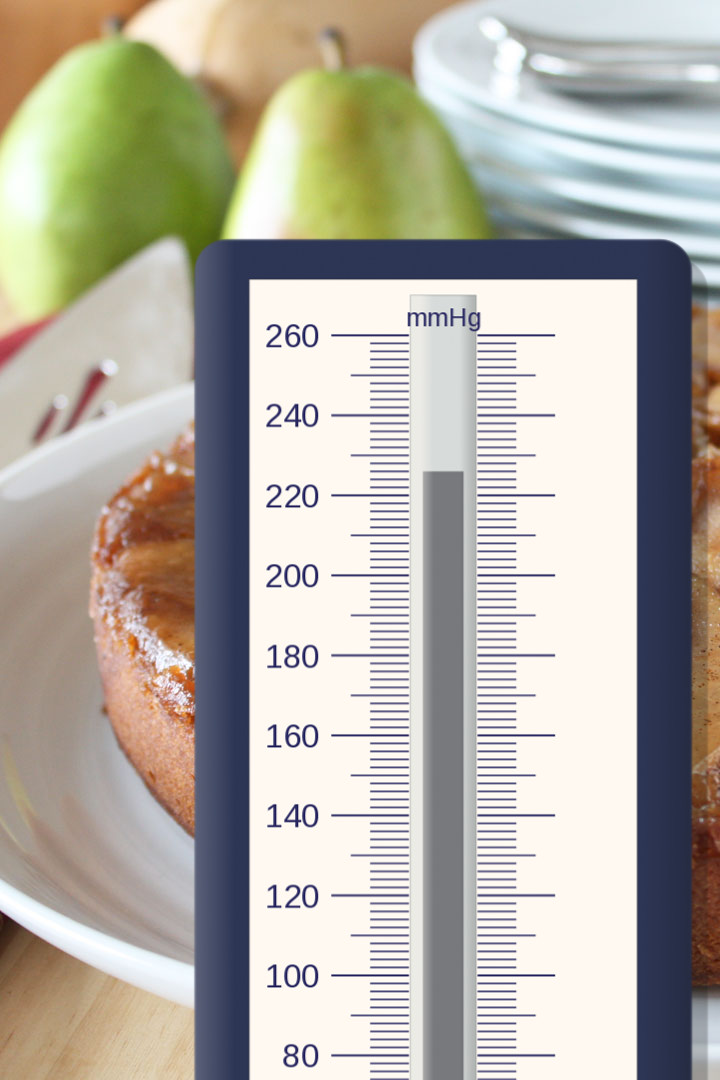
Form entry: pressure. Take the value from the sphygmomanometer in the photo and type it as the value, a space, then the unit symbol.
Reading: 226 mmHg
